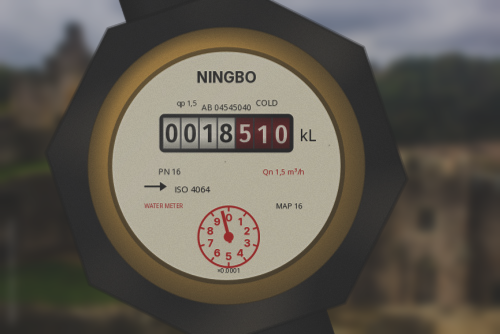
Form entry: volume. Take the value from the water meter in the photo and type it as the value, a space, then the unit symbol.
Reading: 18.5099 kL
